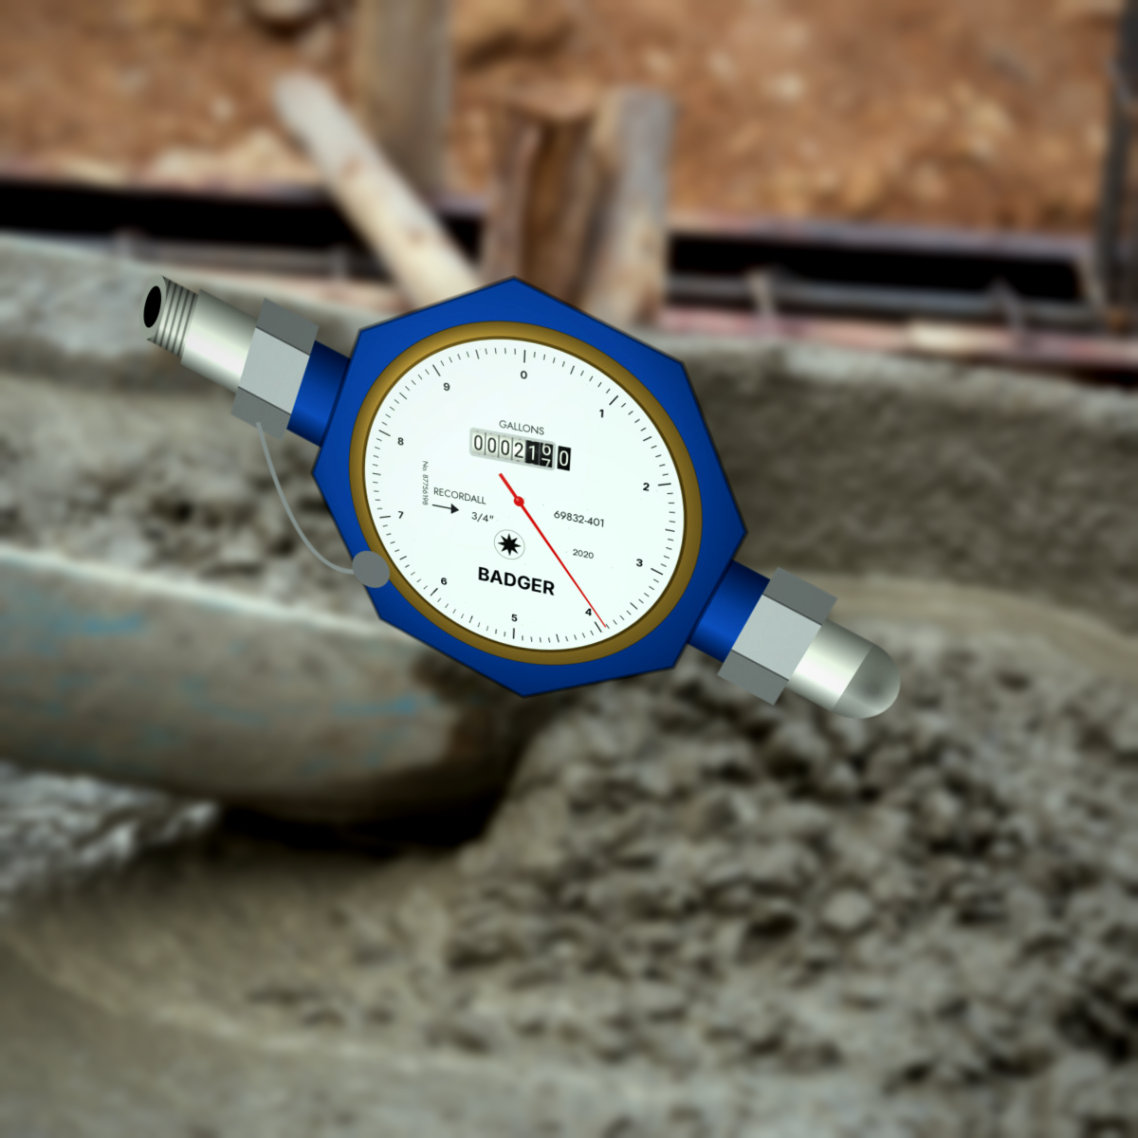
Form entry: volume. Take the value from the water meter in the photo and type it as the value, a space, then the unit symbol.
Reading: 2163.9 gal
